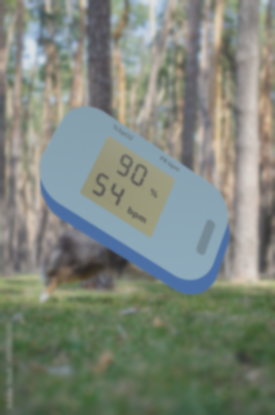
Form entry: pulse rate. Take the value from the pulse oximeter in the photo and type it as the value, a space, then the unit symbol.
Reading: 54 bpm
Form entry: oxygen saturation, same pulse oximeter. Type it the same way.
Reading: 90 %
